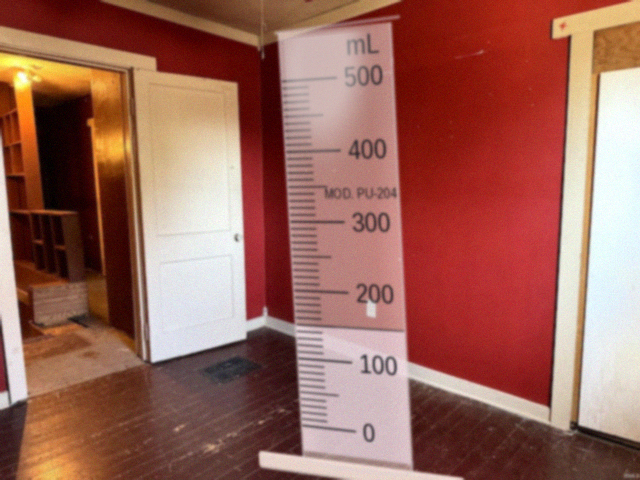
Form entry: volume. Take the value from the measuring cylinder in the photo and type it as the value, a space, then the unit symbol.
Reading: 150 mL
